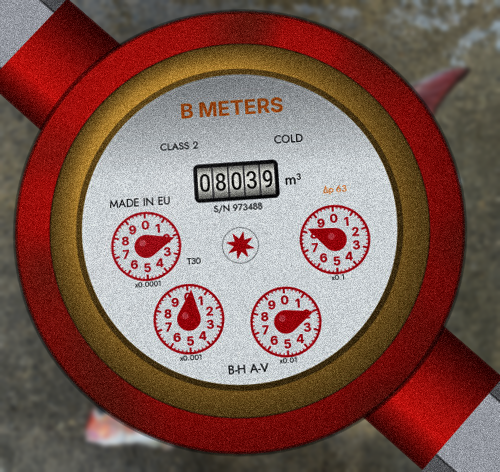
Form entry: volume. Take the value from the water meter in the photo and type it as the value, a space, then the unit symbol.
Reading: 8039.8202 m³
